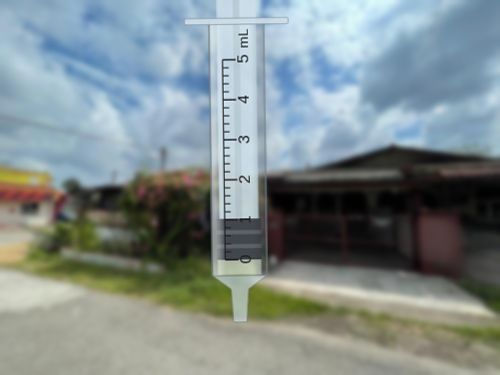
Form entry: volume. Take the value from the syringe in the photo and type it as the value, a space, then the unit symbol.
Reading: 0 mL
